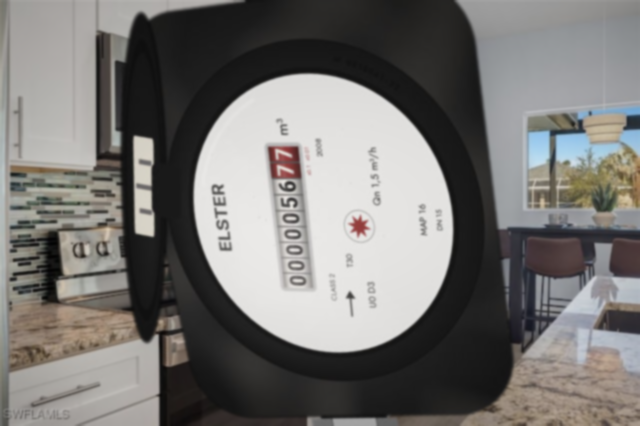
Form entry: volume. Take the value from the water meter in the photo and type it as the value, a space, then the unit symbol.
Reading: 56.77 m³
